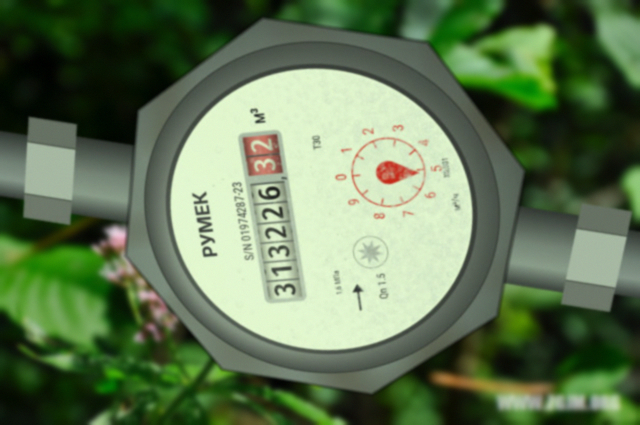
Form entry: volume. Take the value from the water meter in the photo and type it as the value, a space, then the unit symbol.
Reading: 313226.325 m³
